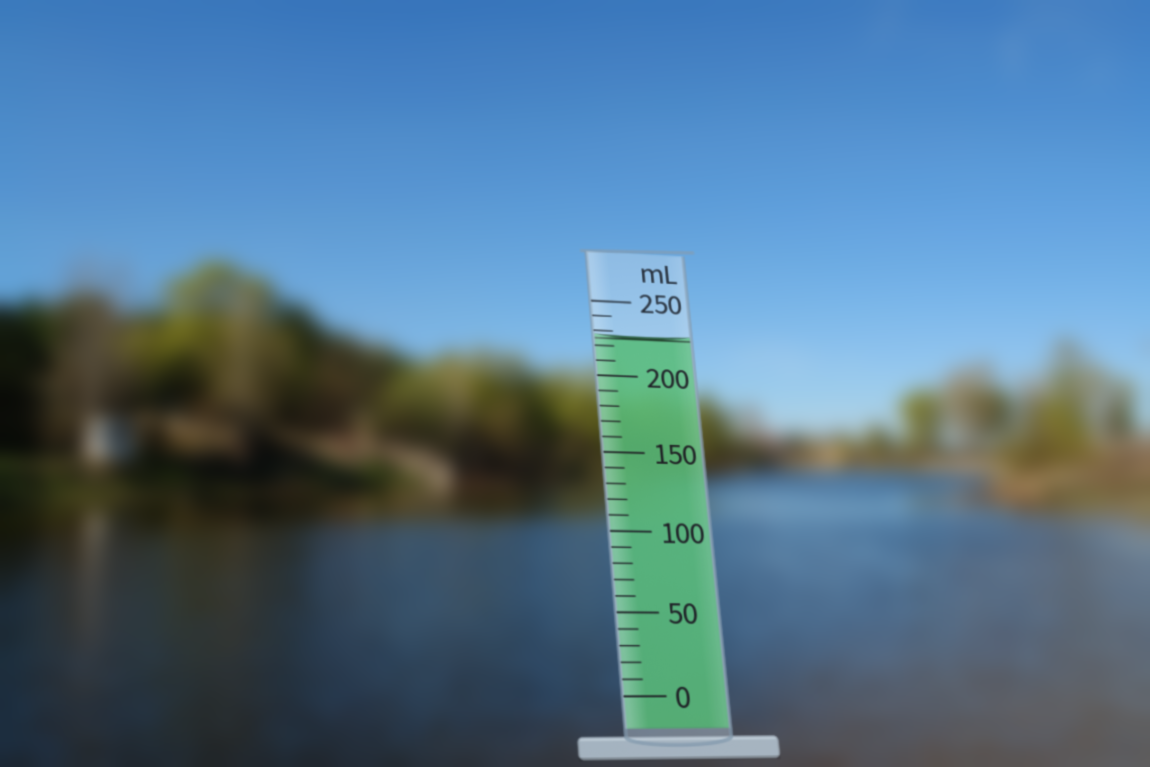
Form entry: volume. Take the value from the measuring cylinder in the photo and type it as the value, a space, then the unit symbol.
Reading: 225 mL
